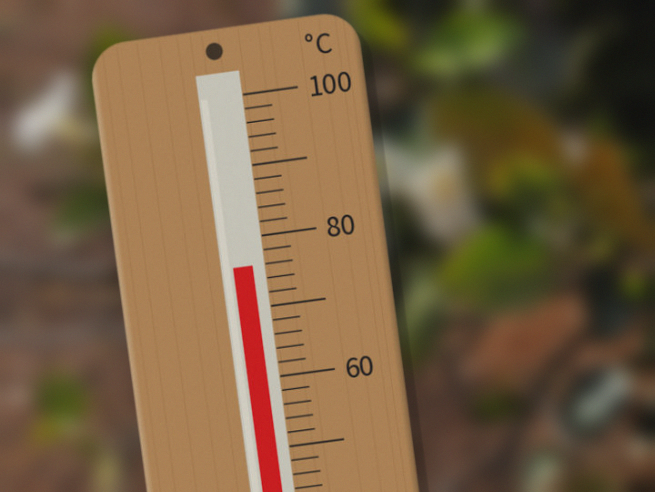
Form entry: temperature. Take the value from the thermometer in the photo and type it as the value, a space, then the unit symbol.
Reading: 76 °C
